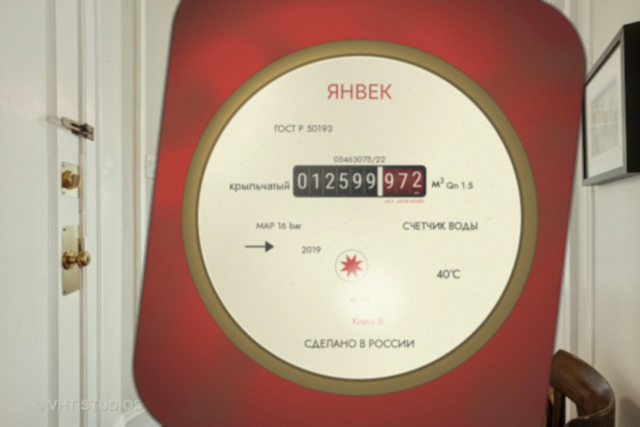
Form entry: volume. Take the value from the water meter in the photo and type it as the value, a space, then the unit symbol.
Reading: 12599.972 m³
